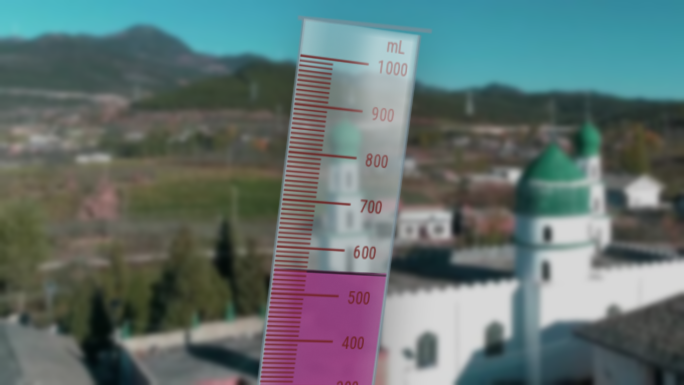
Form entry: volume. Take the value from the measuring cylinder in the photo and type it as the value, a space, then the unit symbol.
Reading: 550 mL
